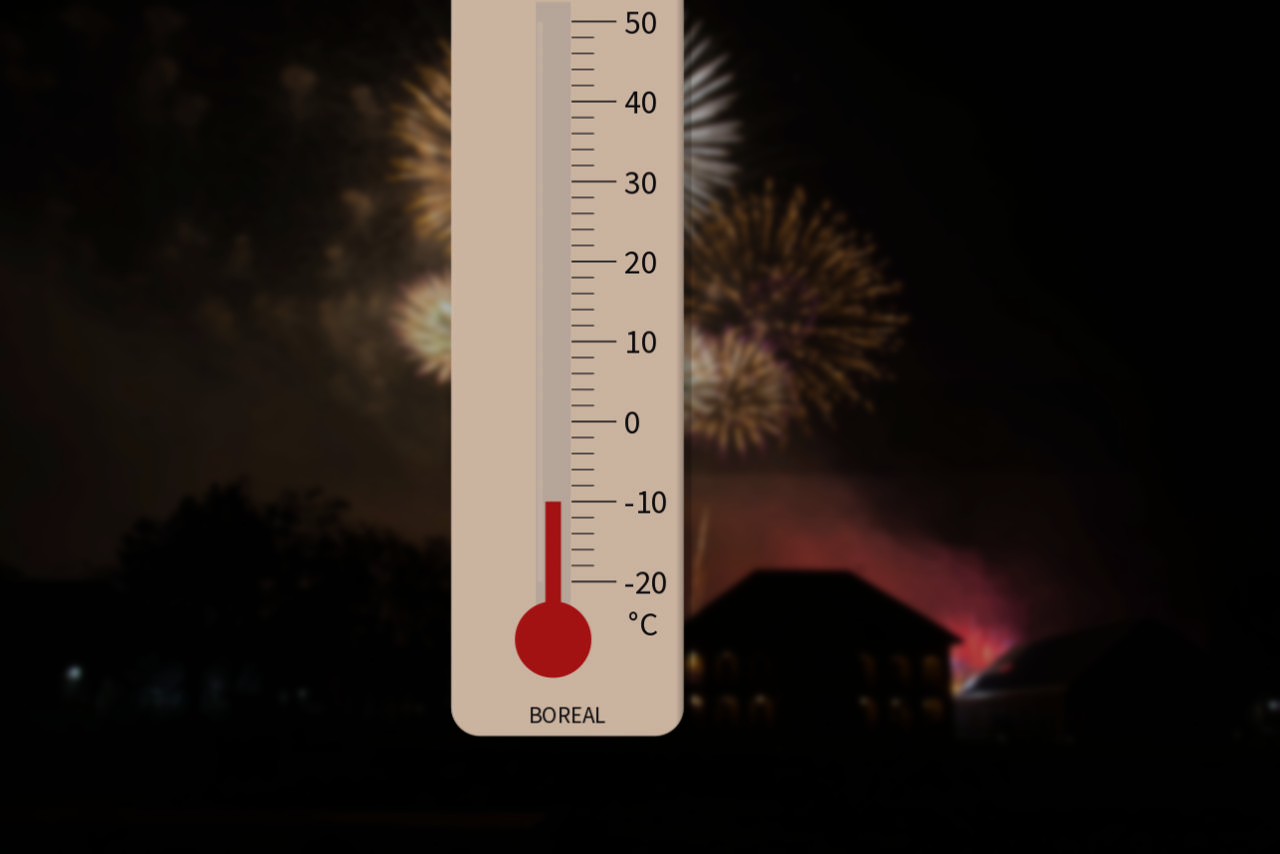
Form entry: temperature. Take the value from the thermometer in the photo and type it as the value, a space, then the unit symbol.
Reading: -10 °C
